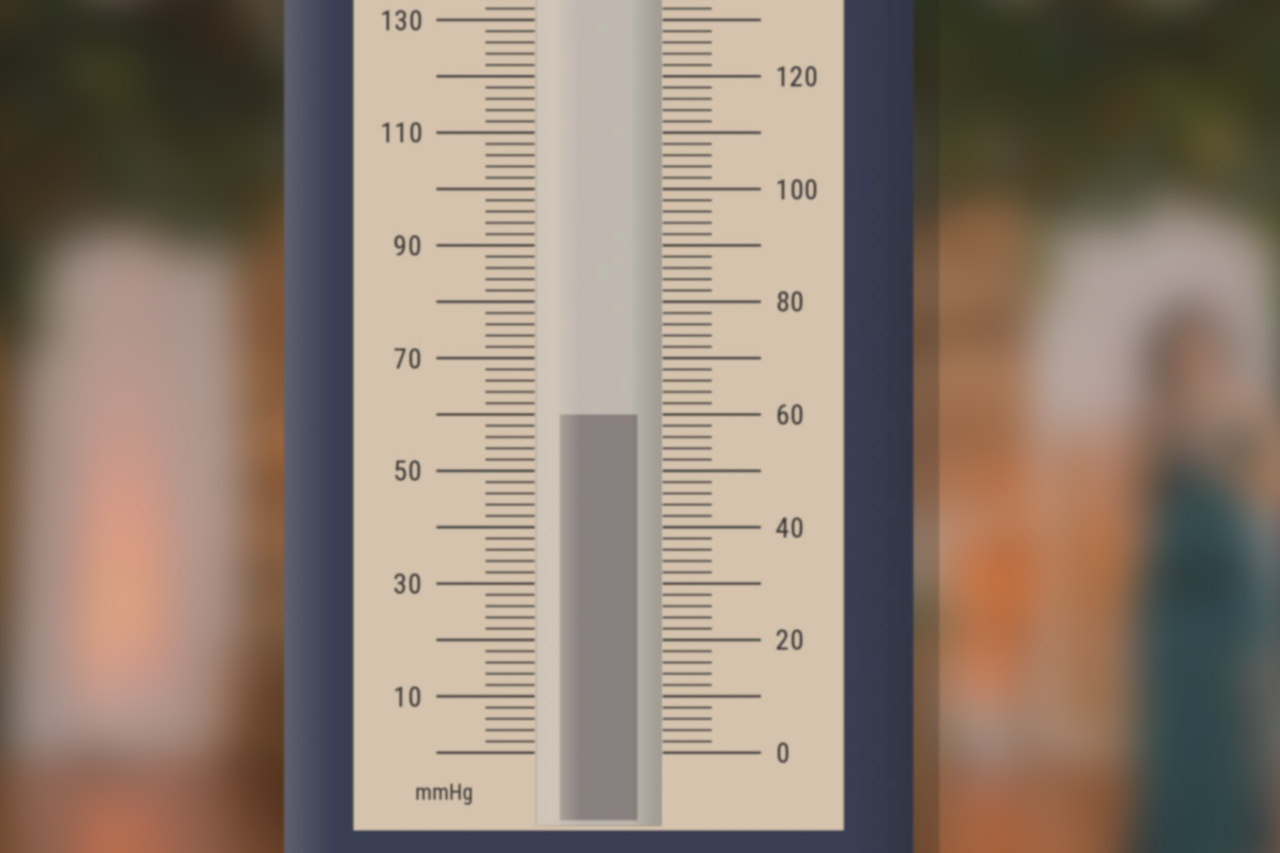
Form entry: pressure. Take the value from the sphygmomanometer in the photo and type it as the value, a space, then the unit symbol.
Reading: 60 mmHg
